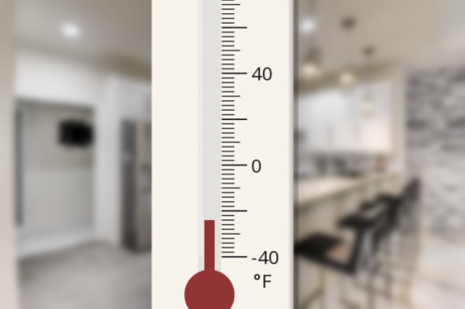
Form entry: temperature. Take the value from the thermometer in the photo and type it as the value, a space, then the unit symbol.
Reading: -24 °F
